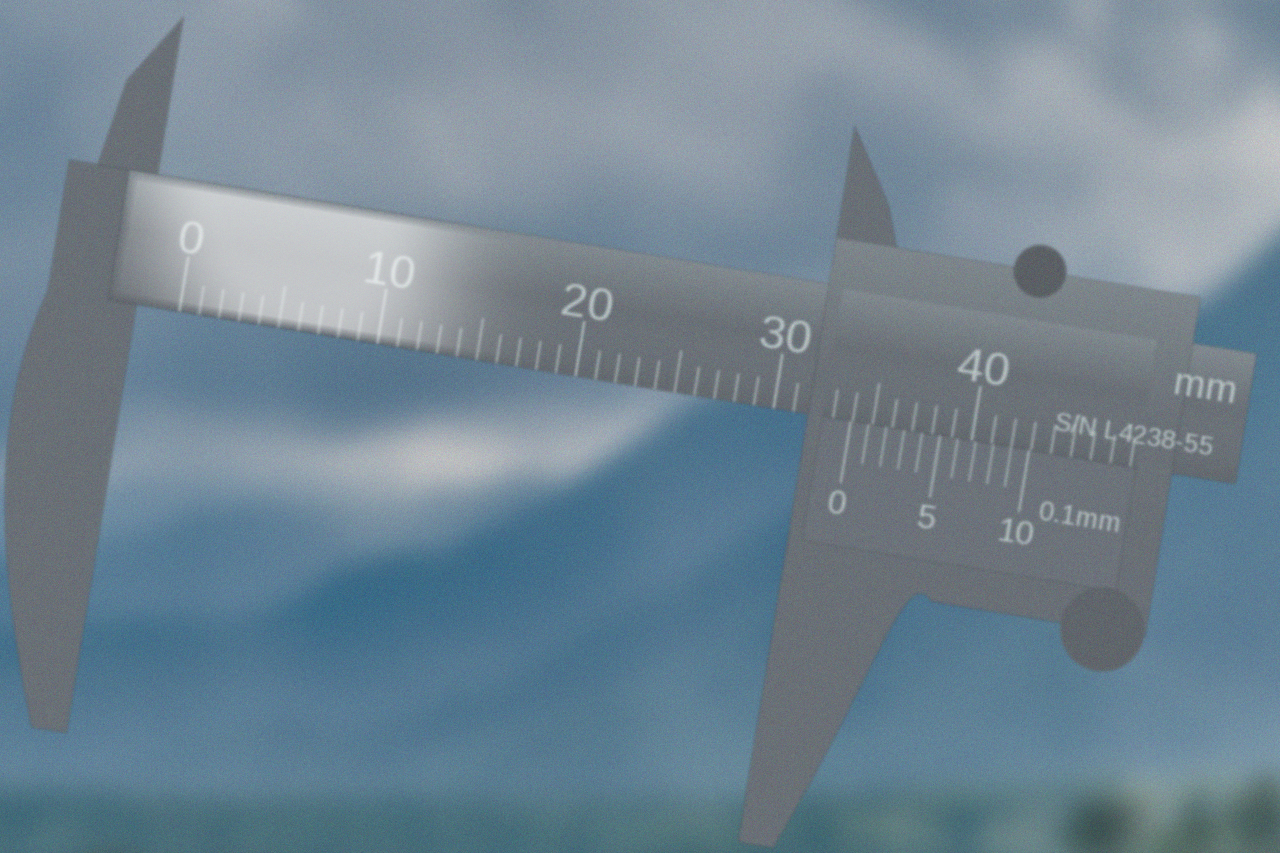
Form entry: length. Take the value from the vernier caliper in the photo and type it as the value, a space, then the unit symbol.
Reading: 33.9 mm
